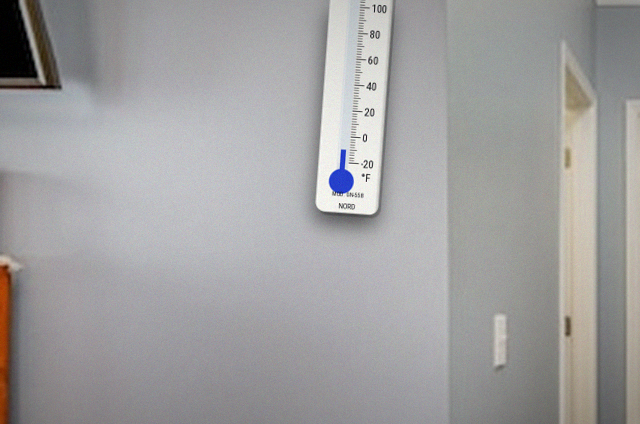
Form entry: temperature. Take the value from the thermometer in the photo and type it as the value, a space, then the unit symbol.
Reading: -10 °F
